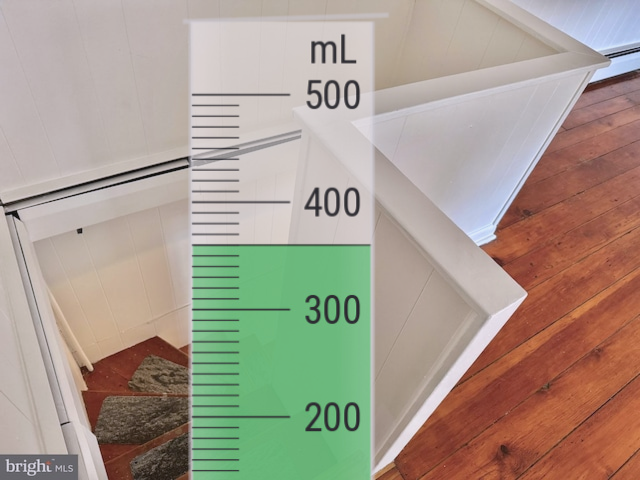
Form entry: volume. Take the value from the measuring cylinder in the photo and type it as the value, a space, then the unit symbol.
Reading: 360 mL
